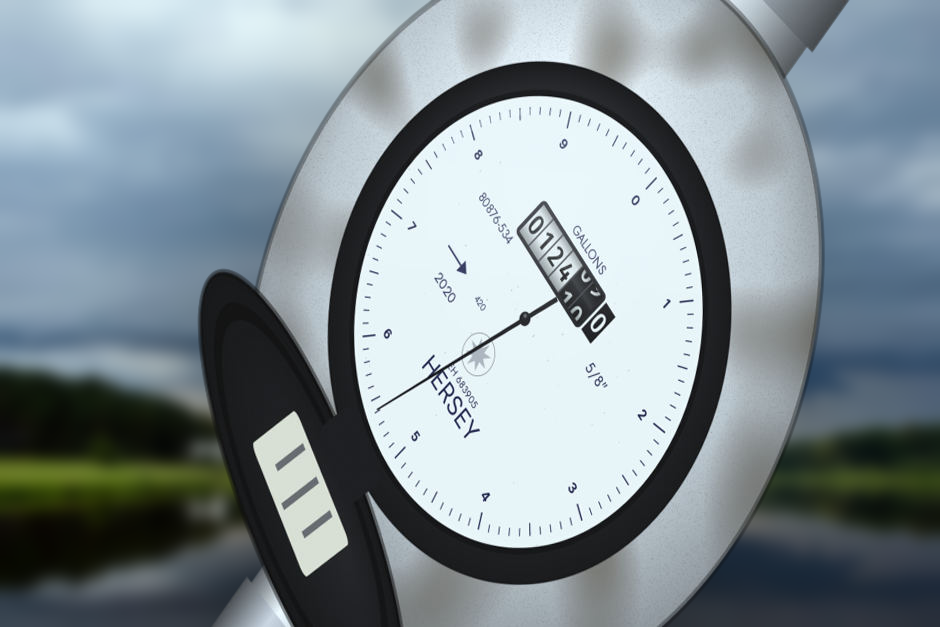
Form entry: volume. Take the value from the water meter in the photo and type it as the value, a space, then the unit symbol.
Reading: 124095.4 gal
